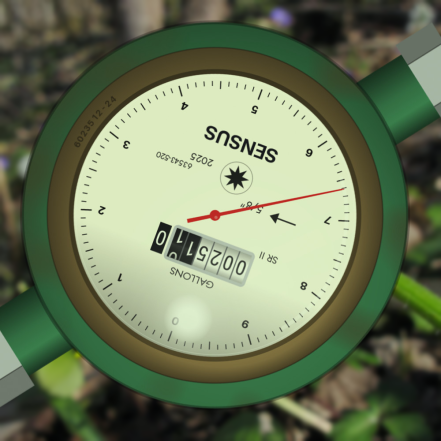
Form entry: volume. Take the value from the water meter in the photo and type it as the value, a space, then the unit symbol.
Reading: 25106.6 gal
